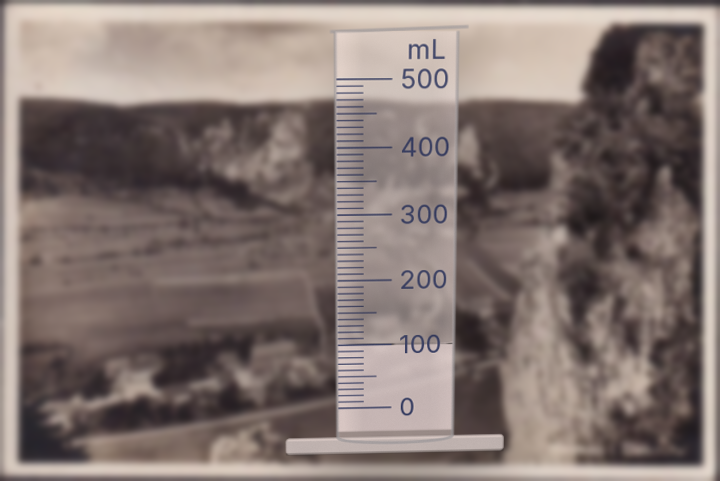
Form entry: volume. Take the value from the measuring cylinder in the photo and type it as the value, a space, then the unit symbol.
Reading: 100 mL
